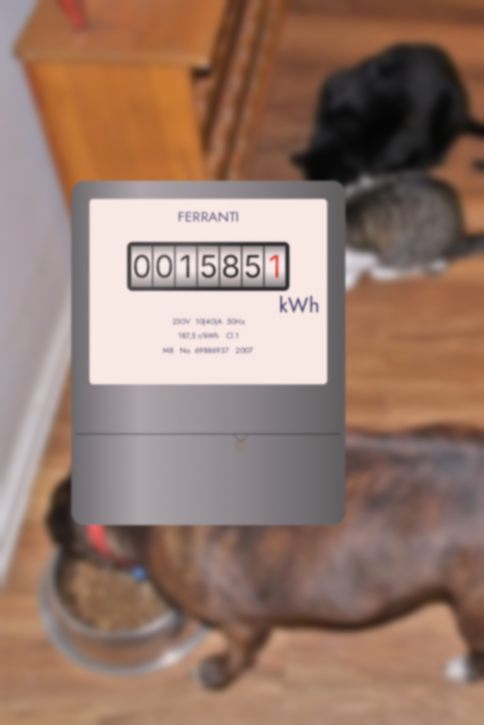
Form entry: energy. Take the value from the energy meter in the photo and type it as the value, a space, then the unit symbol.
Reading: 1585.1 kWh
